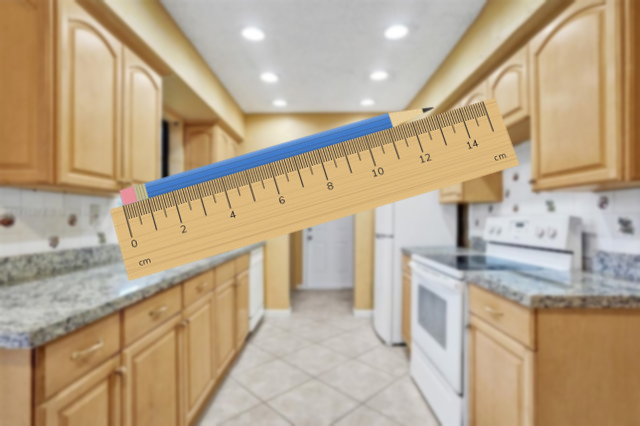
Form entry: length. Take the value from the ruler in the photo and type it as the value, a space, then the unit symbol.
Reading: 13 cm
